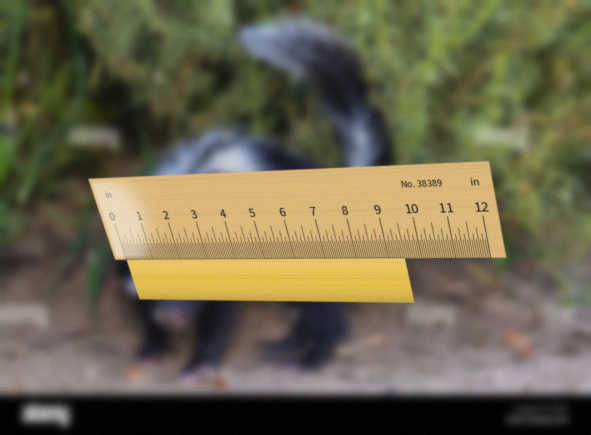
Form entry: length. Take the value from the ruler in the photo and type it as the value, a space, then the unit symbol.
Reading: 9.5 in
